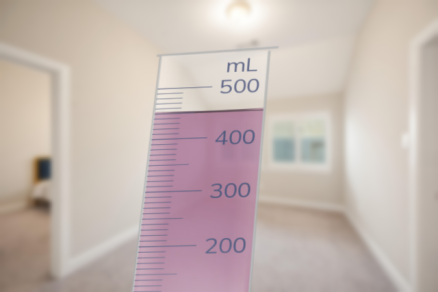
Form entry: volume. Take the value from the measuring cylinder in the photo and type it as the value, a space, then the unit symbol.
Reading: 450 mL
